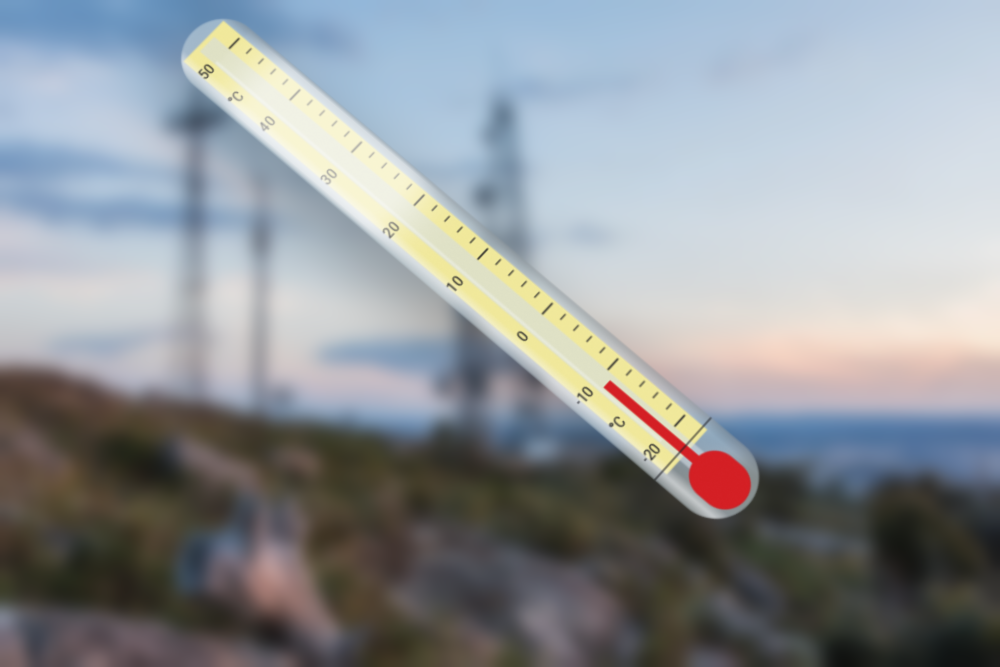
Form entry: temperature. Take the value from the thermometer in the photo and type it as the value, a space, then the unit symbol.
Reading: -11 °C
